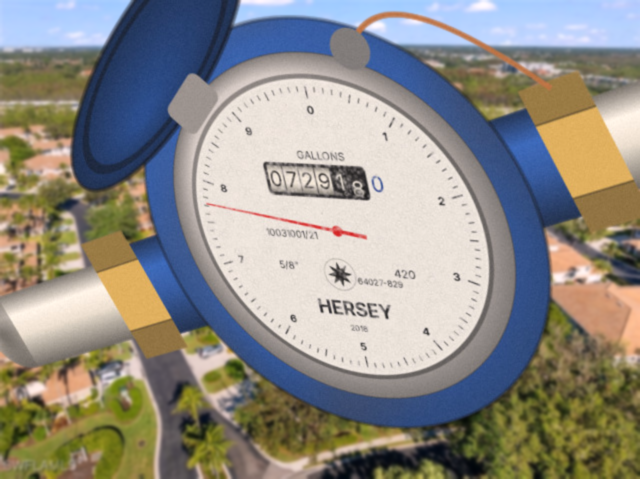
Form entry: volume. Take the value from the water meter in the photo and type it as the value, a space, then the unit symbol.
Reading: 729177.7 gal
